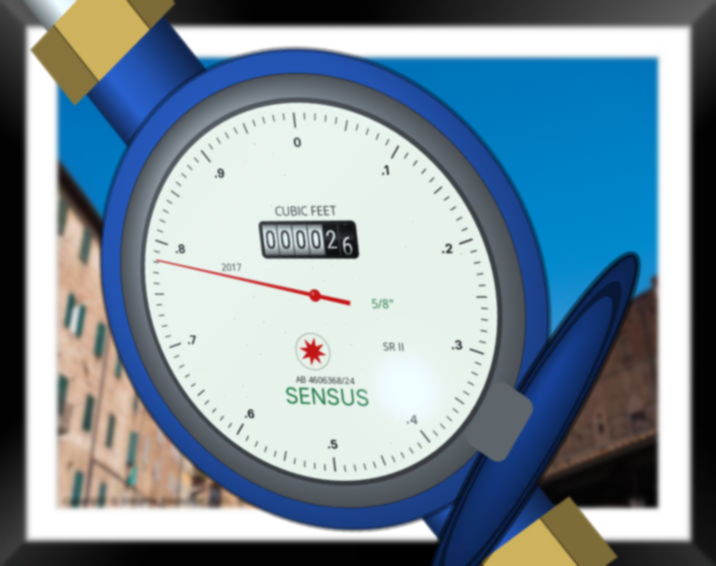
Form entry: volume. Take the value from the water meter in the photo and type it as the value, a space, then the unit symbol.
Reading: 25.78 ft³
